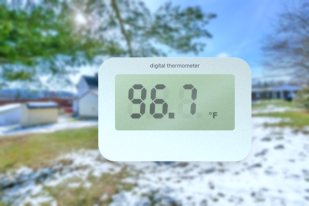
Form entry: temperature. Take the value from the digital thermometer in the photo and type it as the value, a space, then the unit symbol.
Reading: 96.7 °F
